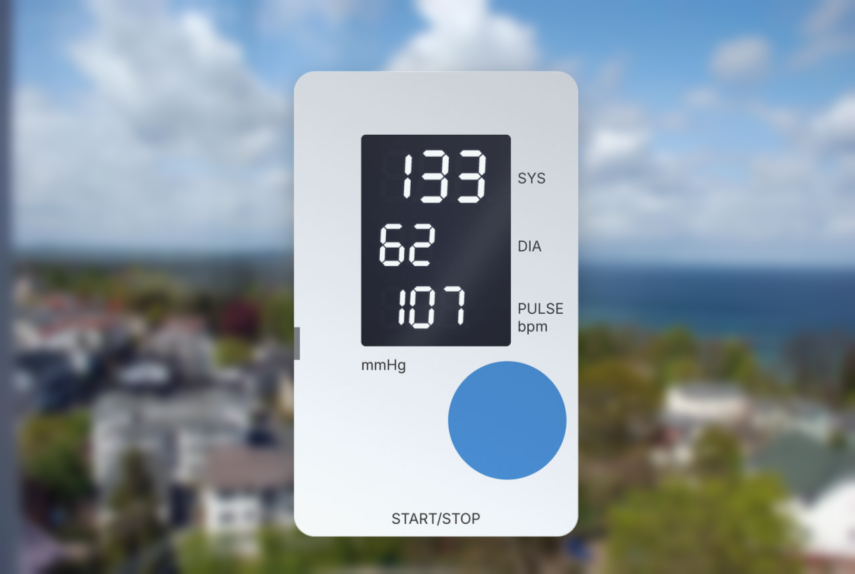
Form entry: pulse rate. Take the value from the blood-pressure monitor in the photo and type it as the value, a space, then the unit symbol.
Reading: 107 bpm
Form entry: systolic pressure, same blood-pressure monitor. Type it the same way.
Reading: 133 mmHg
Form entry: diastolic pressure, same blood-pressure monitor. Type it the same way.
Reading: 62 mmHg
